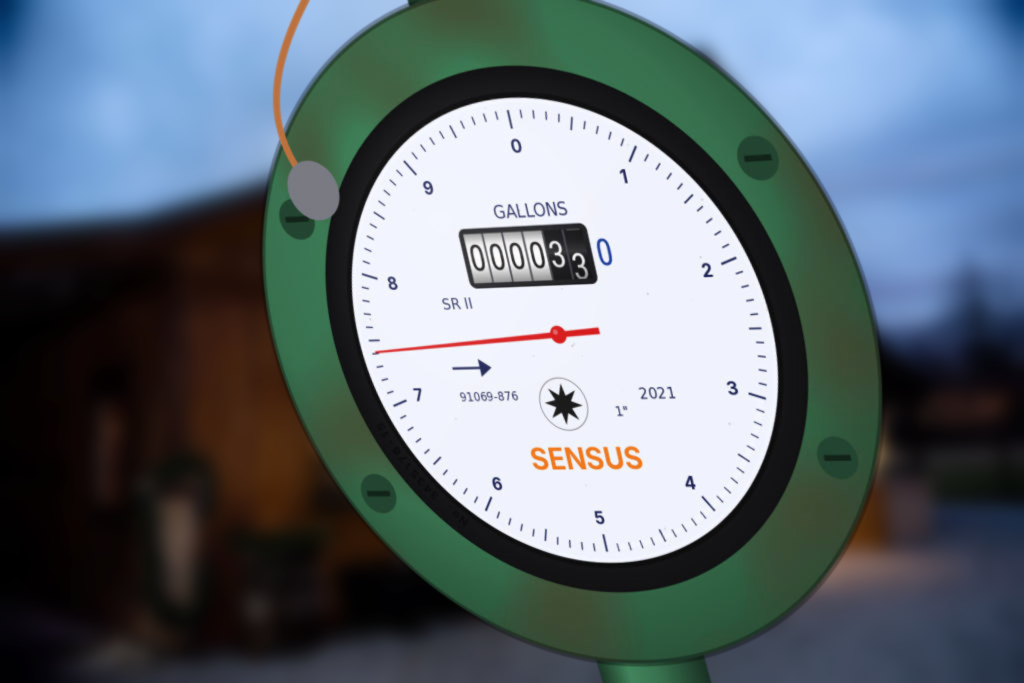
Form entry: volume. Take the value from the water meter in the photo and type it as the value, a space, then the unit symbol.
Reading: 327.4 gal
